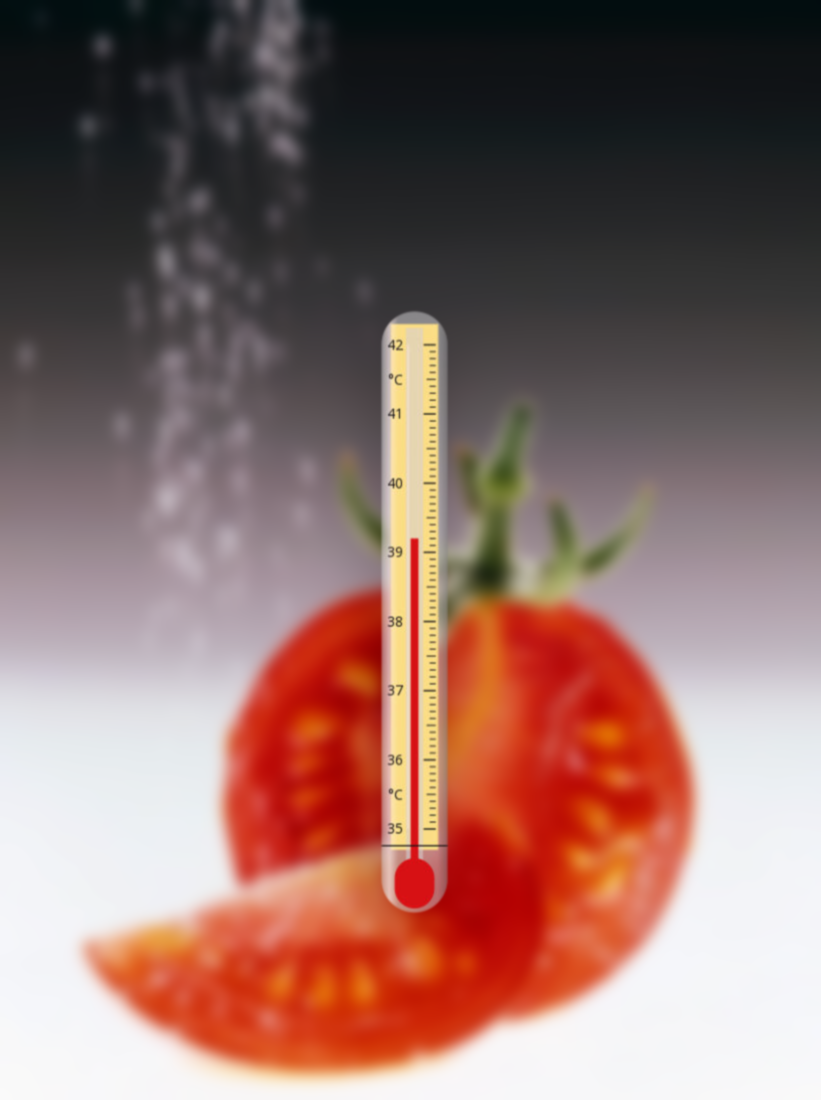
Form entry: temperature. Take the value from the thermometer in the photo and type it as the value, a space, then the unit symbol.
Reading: 39.2 °C
